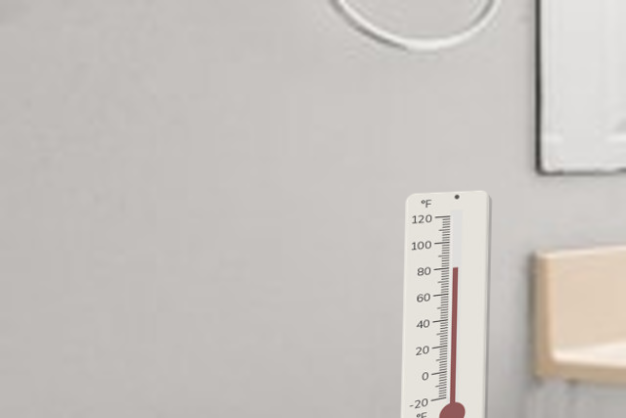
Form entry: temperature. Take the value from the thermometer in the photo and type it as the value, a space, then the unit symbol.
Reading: 80 °F
